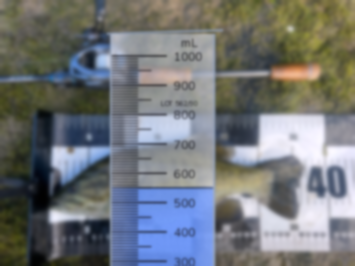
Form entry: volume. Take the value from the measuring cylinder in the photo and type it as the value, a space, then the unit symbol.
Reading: 550 mL
